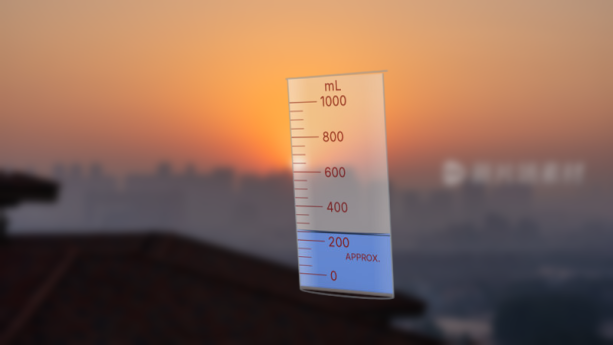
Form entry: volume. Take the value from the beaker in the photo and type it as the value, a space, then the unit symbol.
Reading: 250 mL
